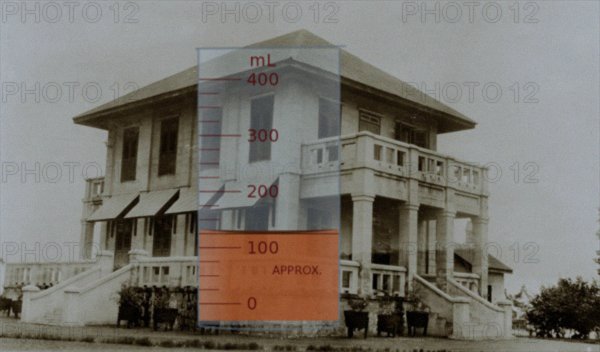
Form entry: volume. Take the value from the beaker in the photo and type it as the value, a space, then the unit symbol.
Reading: 125 mL
